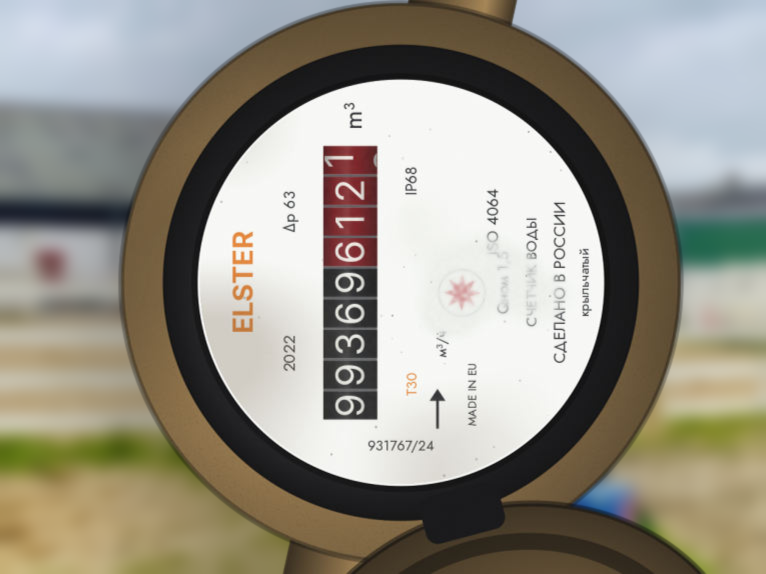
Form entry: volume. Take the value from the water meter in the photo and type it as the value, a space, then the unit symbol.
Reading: 99369.6121 m³
